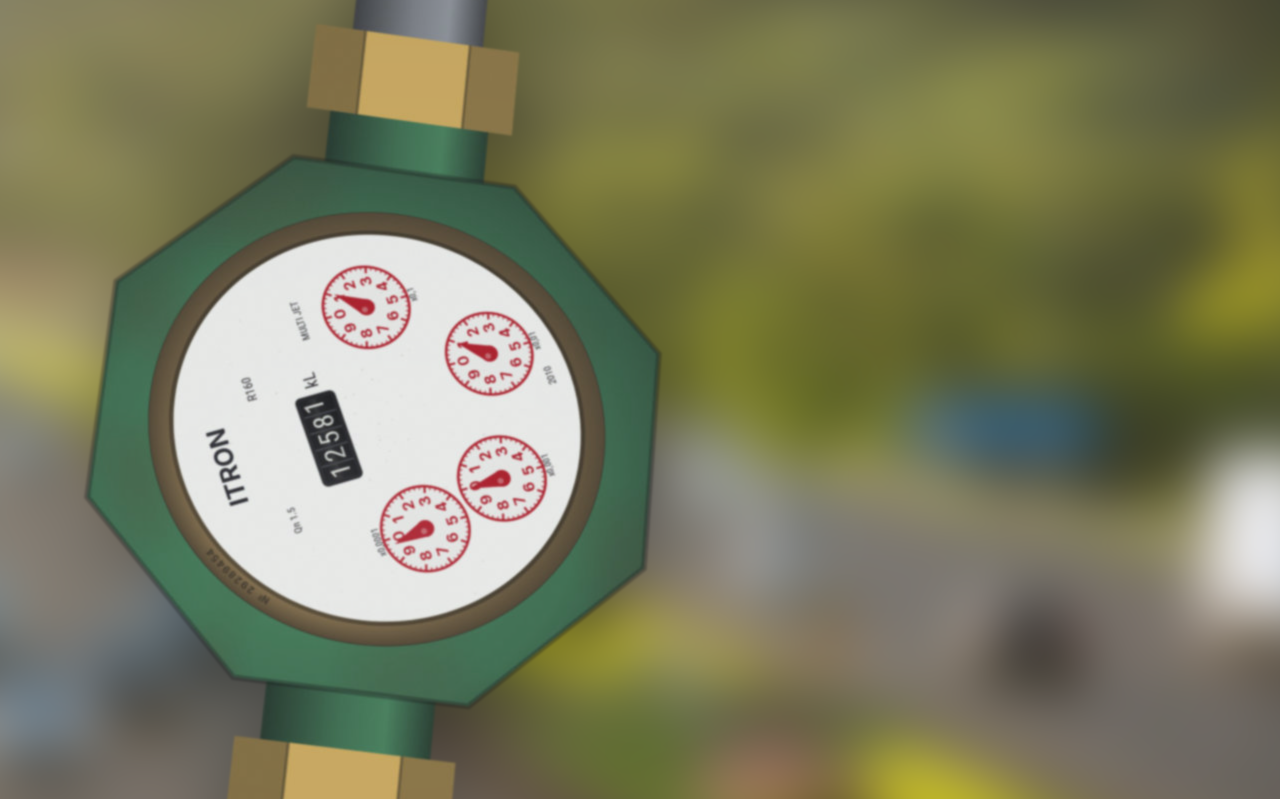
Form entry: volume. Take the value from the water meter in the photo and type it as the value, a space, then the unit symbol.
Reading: 12581.1099 kL
